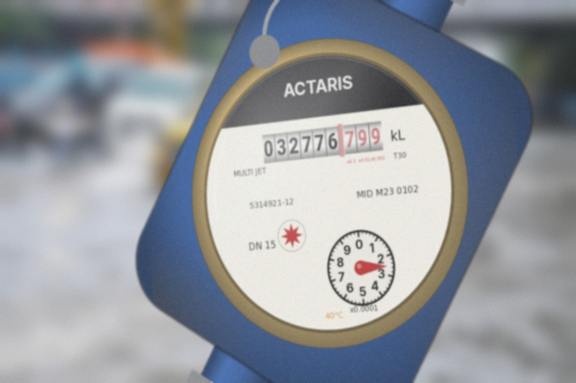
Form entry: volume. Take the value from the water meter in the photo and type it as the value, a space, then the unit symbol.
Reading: 32776.7992 kL
